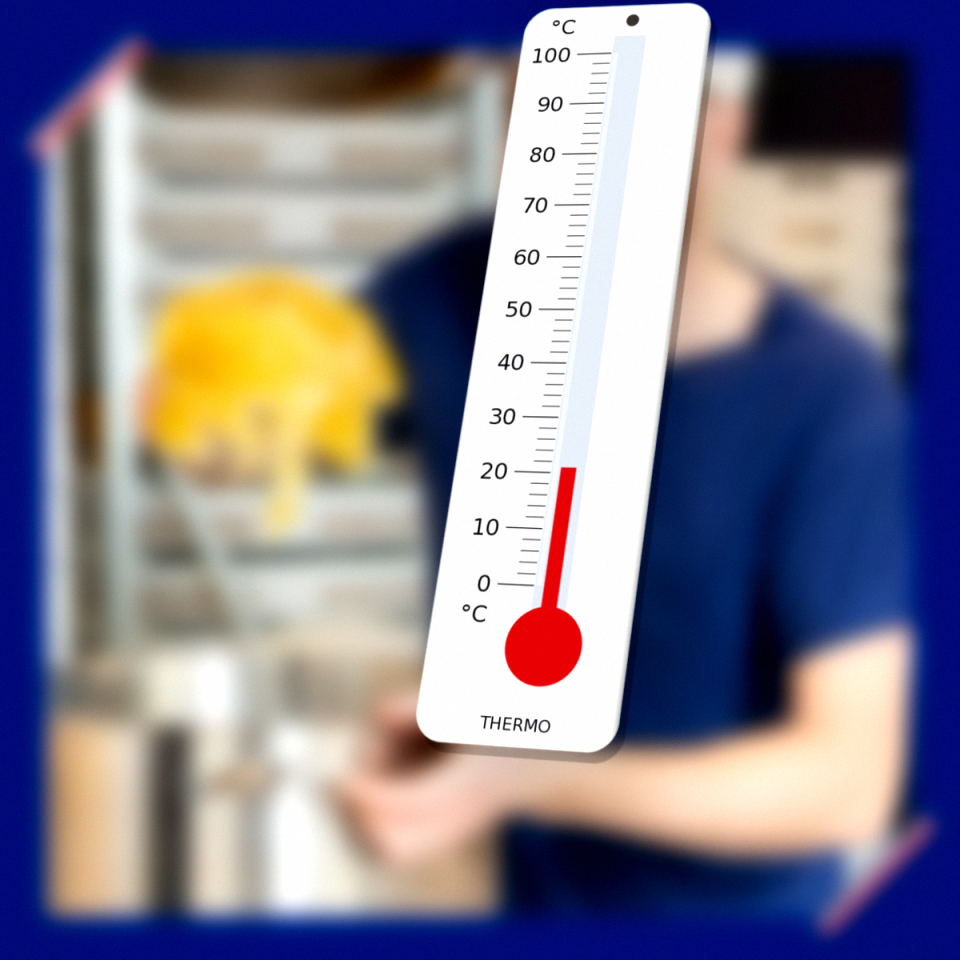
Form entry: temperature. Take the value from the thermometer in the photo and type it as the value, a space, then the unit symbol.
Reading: 21 °C
